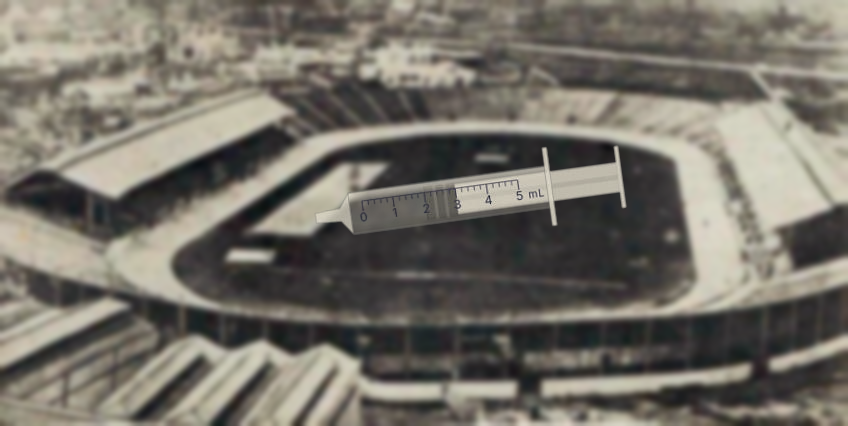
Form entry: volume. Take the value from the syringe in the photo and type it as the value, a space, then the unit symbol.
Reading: 2 mL
